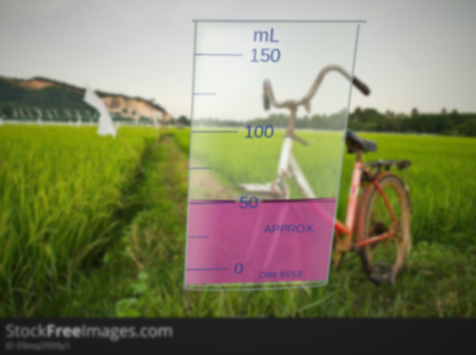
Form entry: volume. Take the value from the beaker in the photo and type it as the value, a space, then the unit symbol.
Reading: 50 mL
